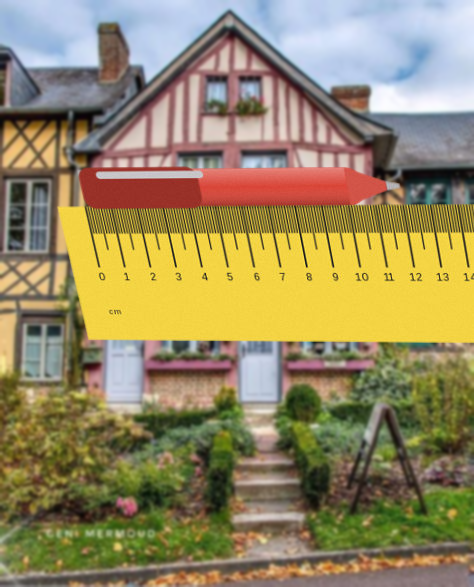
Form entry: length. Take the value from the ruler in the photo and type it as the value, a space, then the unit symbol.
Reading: 12 cm
